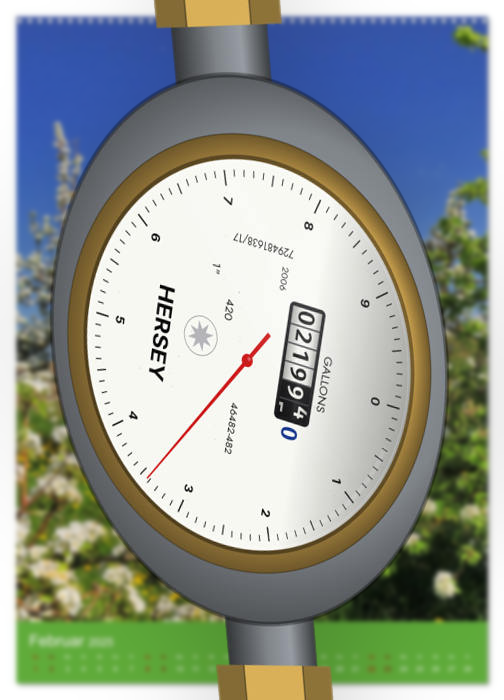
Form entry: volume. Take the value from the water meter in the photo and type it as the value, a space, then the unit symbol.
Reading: 219943.4 gal
